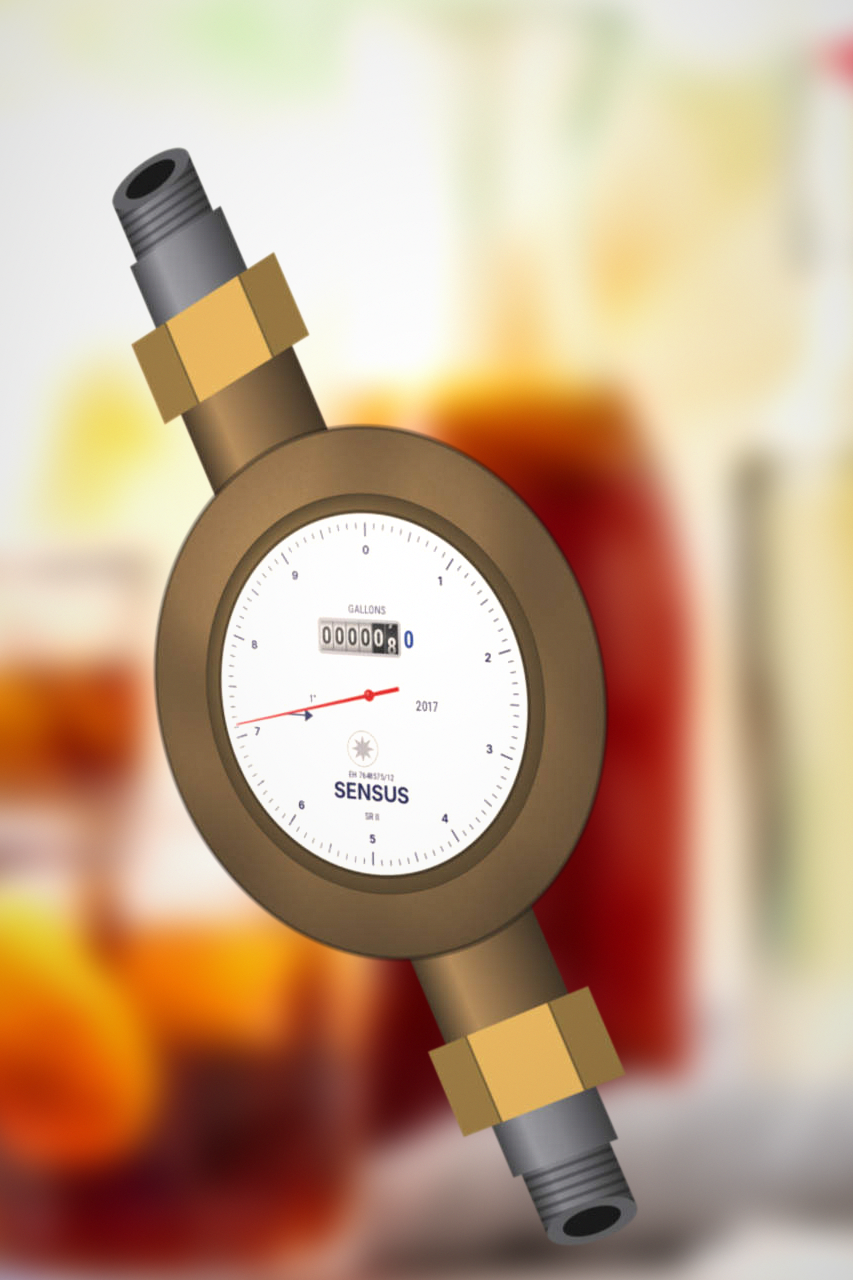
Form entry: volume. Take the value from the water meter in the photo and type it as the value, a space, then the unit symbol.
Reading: 77.1 gal
